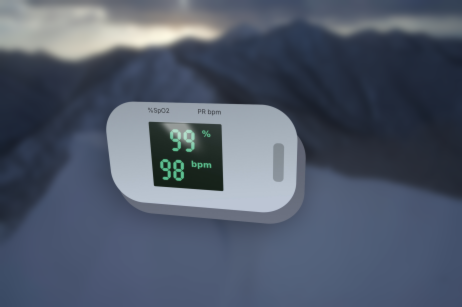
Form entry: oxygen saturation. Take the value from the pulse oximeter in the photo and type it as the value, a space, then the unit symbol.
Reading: 99 %
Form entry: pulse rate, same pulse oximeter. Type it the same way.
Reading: 98 bpm
